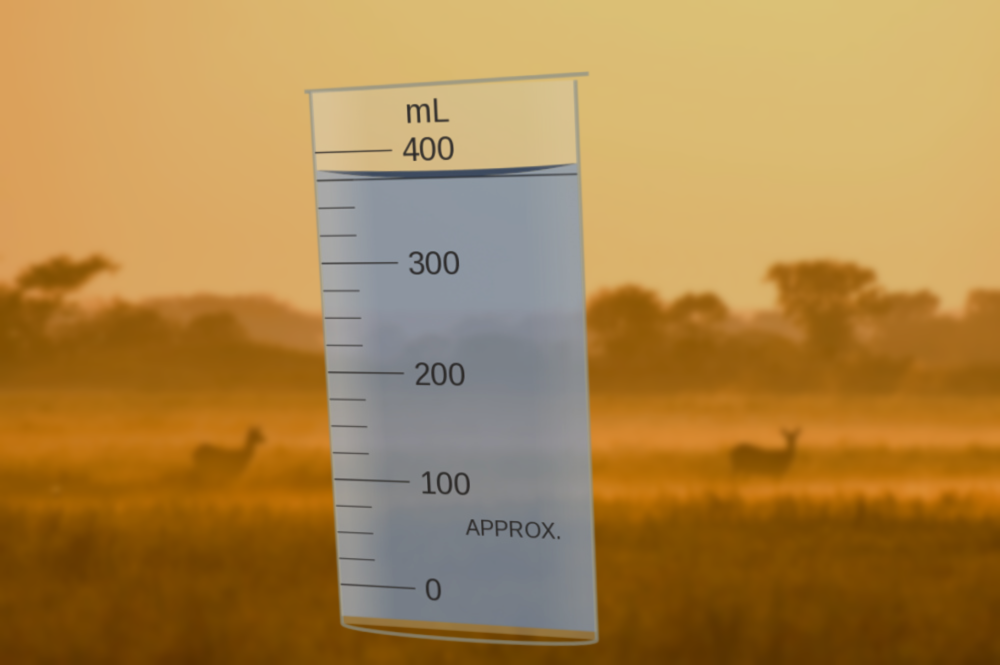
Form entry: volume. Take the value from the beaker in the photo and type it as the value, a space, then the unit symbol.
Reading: 375 mL
